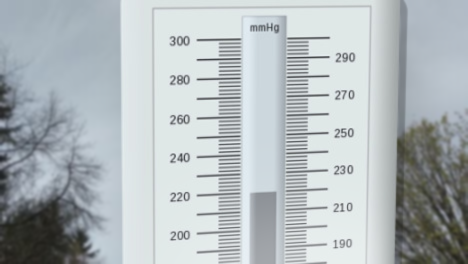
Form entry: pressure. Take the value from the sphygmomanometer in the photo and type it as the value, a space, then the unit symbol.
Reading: 220 mmHg
